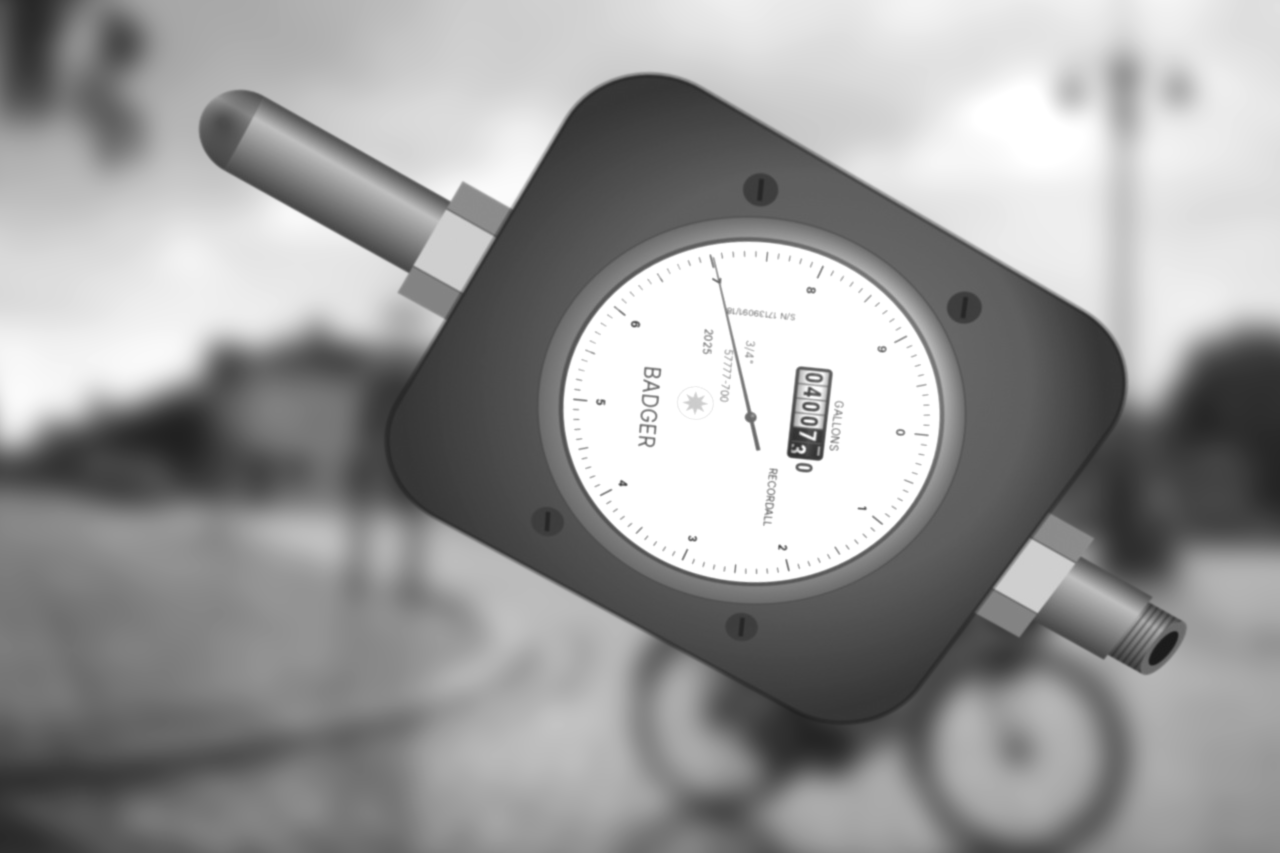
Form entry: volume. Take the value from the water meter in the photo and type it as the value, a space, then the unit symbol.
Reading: 400727.0 gal
